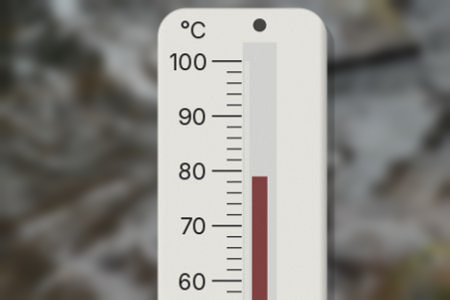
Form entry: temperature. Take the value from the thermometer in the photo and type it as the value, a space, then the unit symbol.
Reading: 79 °C
